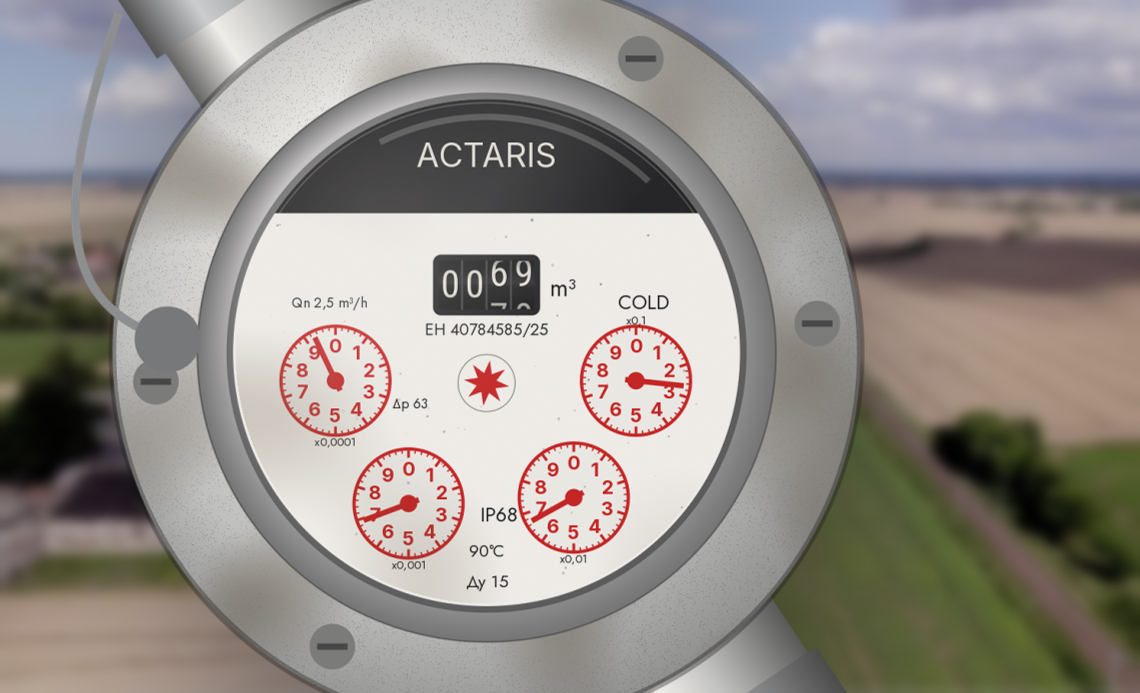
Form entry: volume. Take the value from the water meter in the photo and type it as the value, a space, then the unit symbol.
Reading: 69.2669 m³
